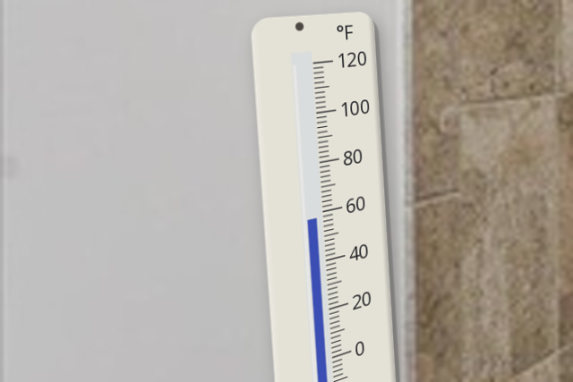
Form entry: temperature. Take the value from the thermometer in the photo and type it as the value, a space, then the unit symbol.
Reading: 58 °F
